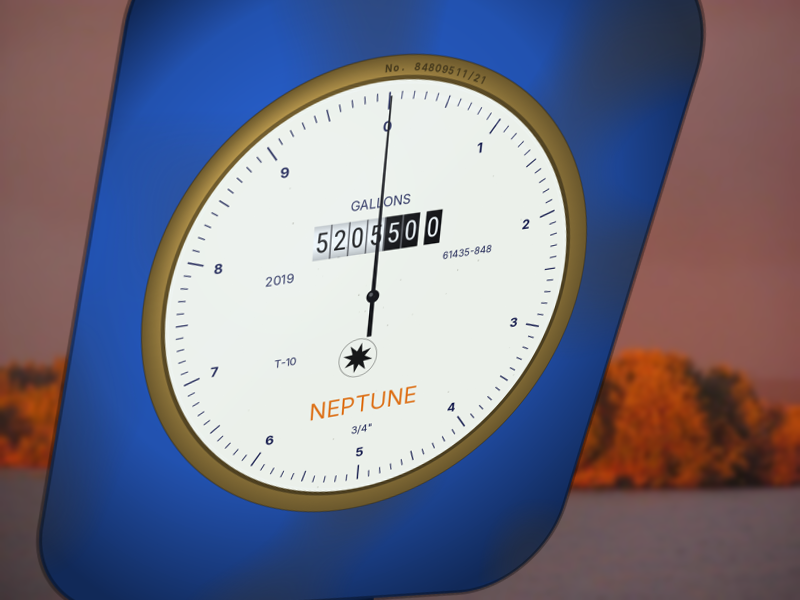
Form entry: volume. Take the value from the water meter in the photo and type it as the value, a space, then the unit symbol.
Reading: 5205500.0 gal
